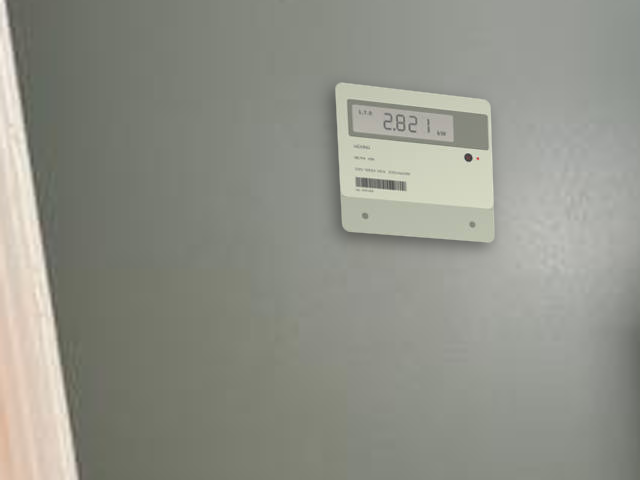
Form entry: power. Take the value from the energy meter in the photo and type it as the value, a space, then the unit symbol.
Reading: 2.821 kW
